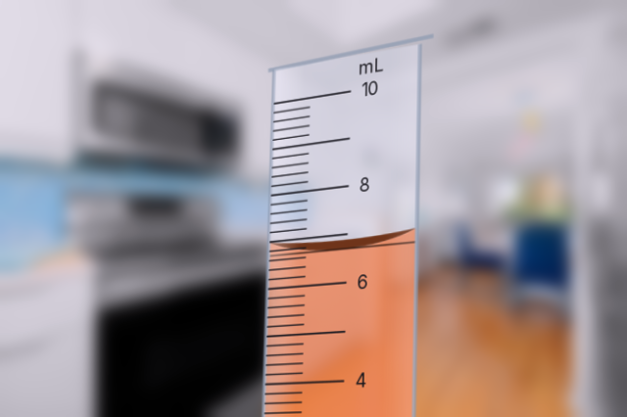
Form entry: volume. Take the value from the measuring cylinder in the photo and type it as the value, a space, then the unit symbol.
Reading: 6.7 mL
